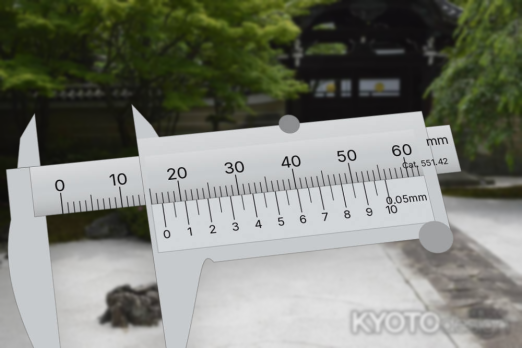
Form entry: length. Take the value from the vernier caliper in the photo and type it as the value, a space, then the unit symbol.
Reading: 16.8 mm
